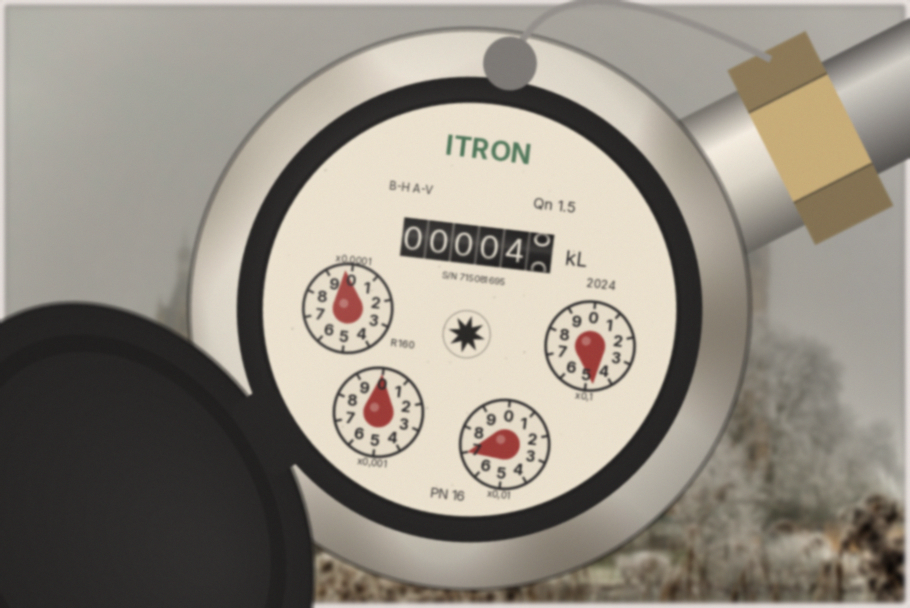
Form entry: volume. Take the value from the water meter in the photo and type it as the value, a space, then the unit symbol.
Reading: 48.4699 kL
